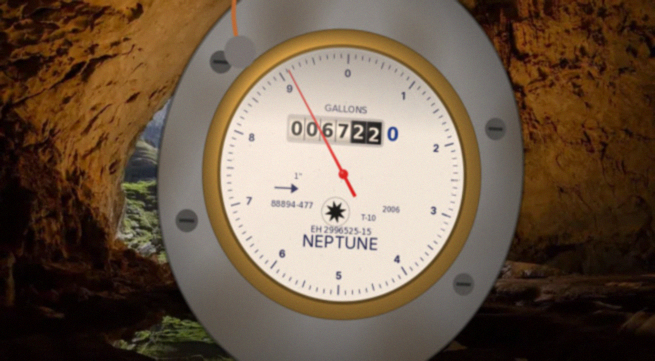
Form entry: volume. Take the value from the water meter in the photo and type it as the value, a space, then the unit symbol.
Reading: 67219.1 gal
